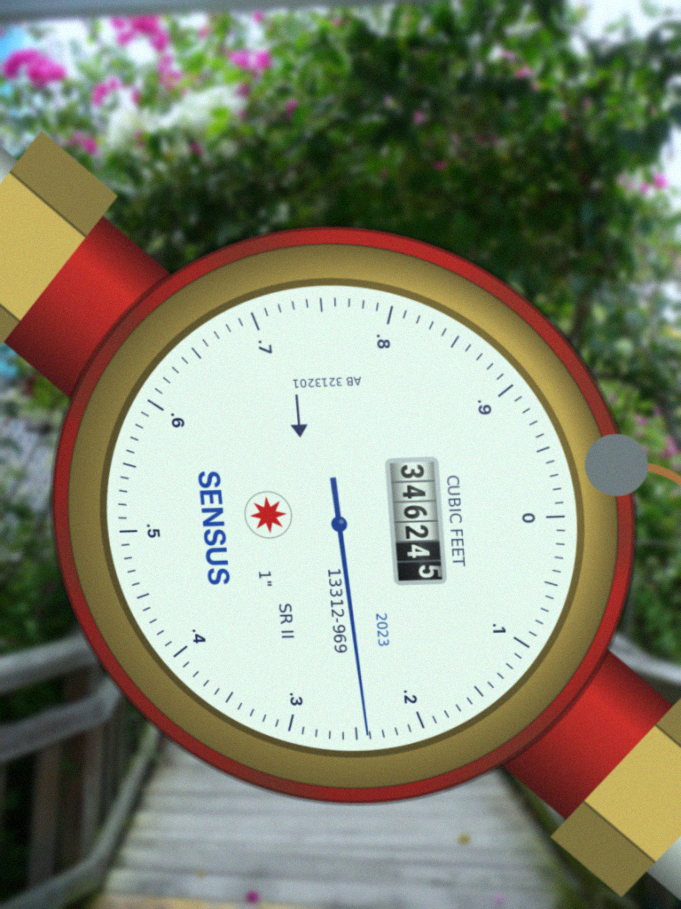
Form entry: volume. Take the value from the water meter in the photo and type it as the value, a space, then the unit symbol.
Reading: 346245.24 ft³
